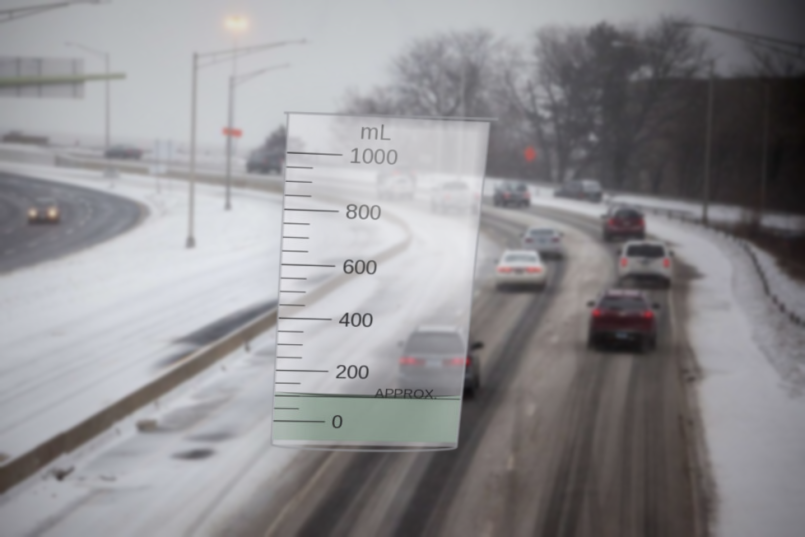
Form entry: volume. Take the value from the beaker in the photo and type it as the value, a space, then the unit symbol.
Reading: 100 mL
